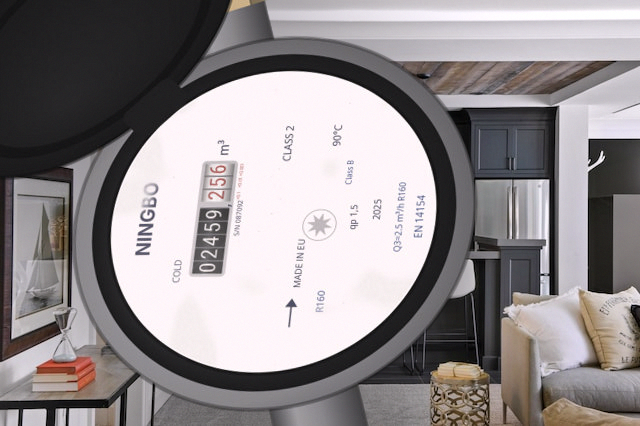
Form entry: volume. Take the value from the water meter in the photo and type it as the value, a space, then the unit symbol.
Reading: 2459.256 m³
